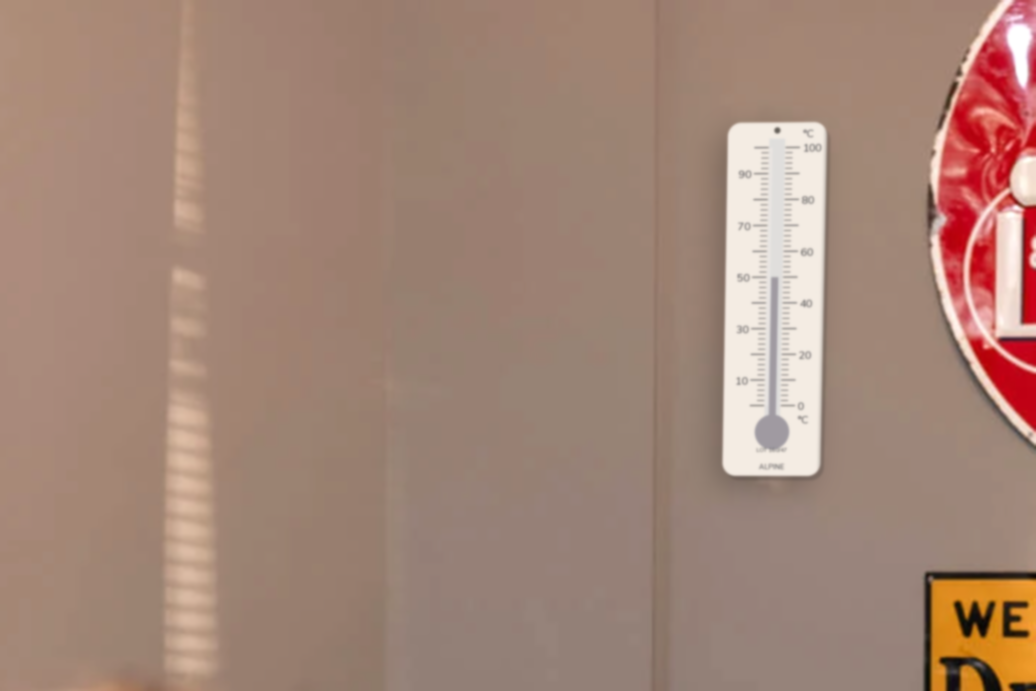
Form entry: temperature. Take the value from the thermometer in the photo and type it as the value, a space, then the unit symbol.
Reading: 50 °C
